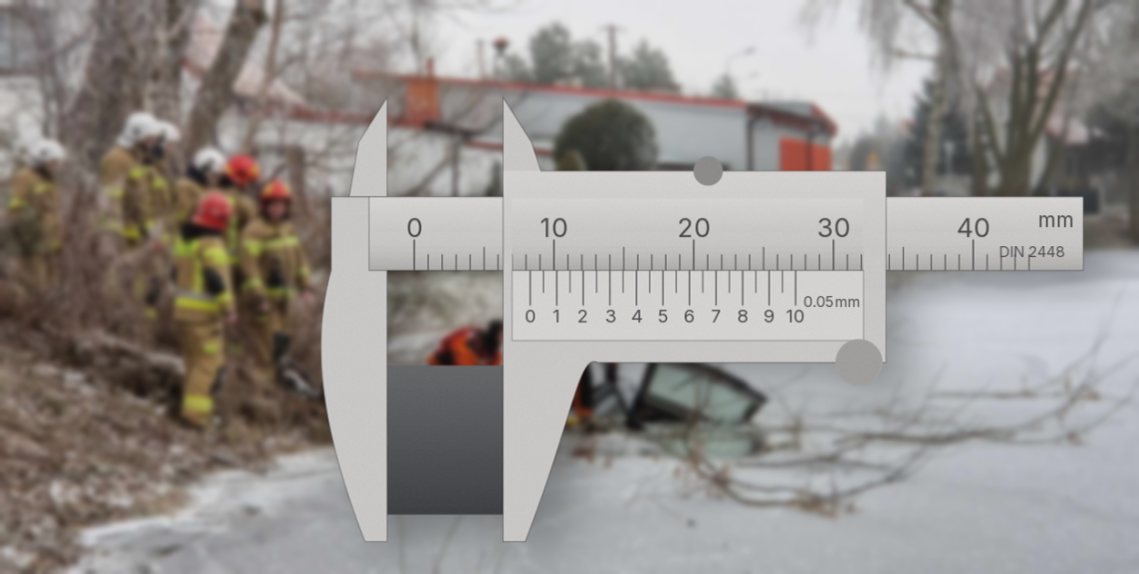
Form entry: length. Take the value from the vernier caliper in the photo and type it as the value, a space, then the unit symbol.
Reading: 8.3 mm
